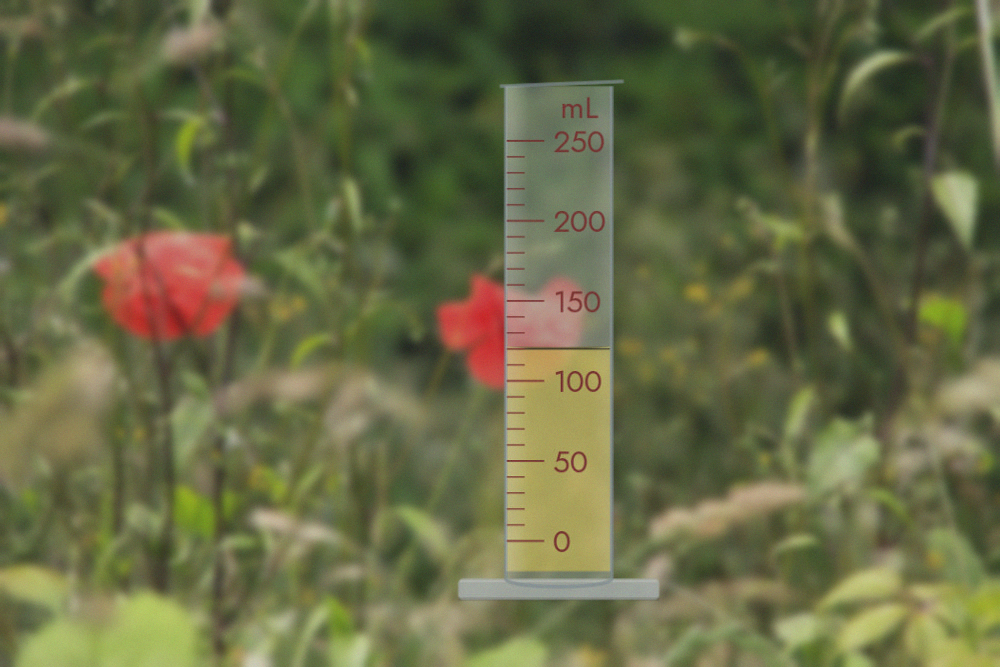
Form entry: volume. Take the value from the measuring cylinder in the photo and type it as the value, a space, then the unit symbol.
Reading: 120 mL
